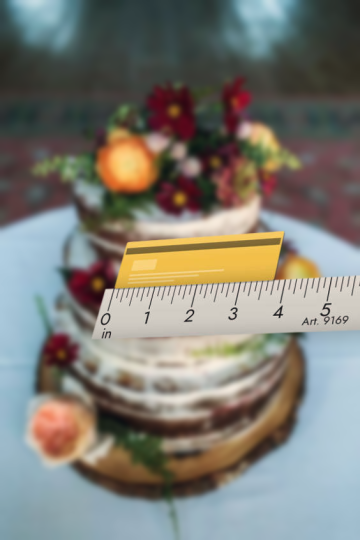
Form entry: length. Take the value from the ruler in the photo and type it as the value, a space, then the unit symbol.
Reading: 3.75 in
